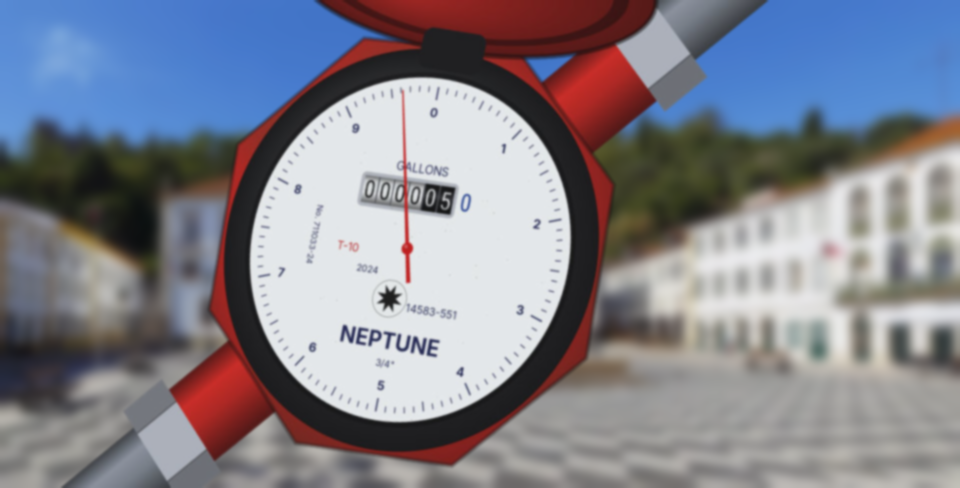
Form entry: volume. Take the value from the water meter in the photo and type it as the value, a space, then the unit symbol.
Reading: 49.6 gal
